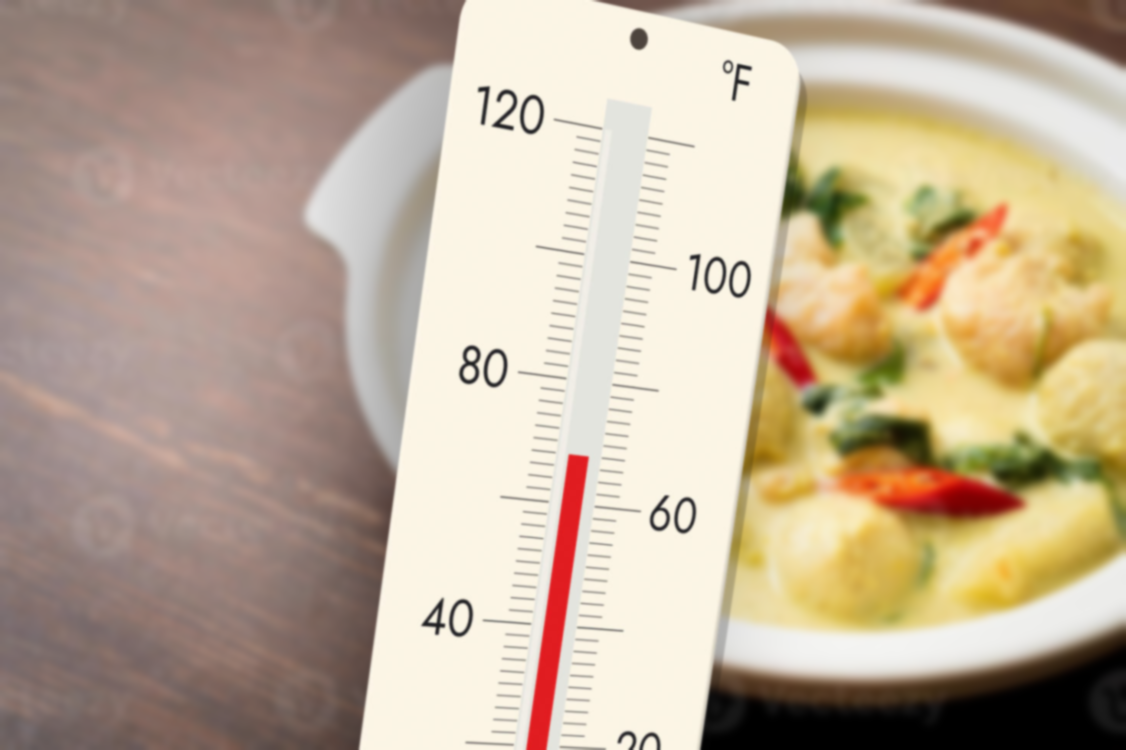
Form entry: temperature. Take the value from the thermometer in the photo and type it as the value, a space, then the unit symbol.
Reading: 68 °F
